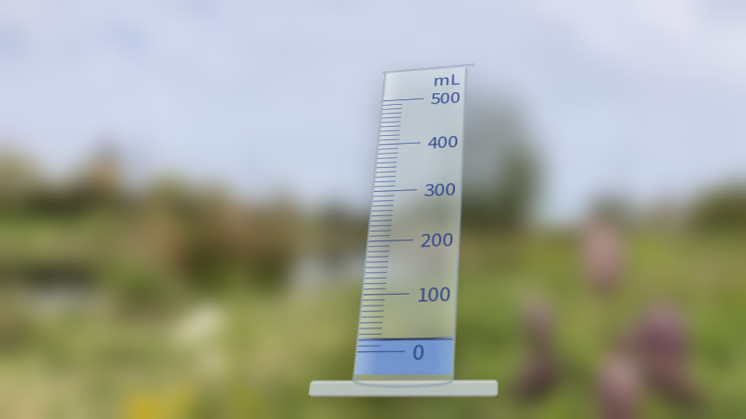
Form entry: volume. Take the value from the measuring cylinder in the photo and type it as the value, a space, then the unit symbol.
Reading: 20 mL
